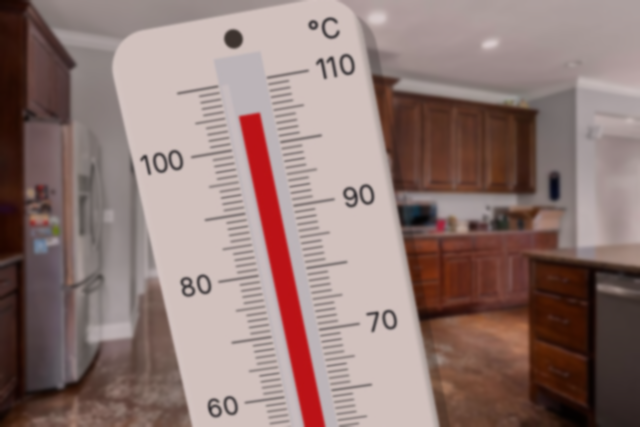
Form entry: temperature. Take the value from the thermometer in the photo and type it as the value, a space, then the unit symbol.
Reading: 105 °C
